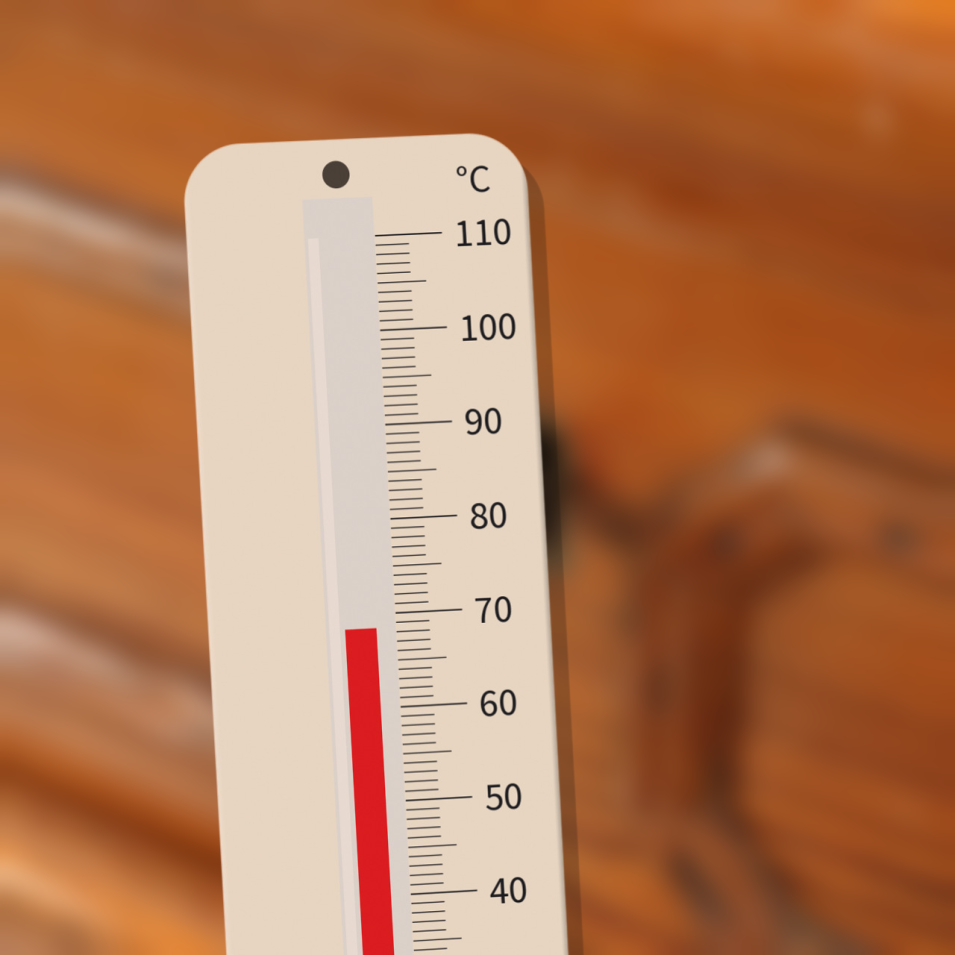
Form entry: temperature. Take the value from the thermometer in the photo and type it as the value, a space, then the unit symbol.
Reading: 68.5 °C
